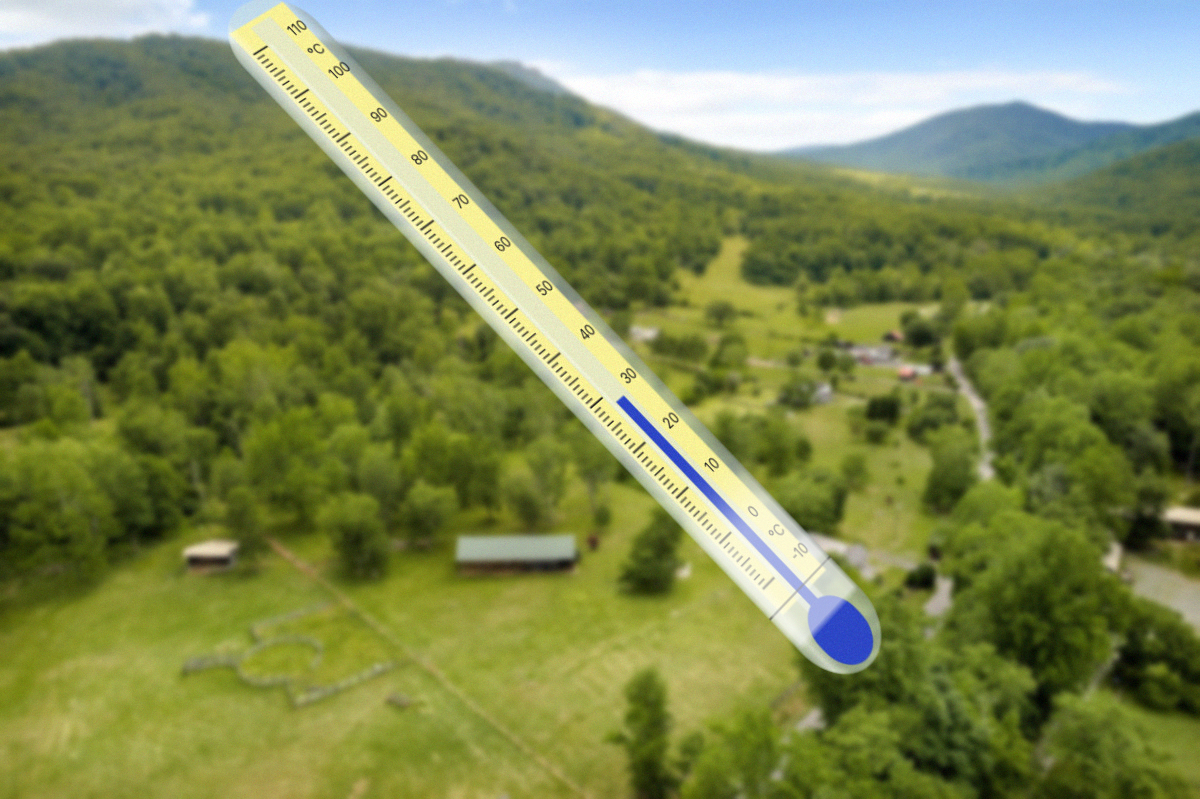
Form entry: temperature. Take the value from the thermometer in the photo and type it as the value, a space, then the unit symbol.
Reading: 28 °C
